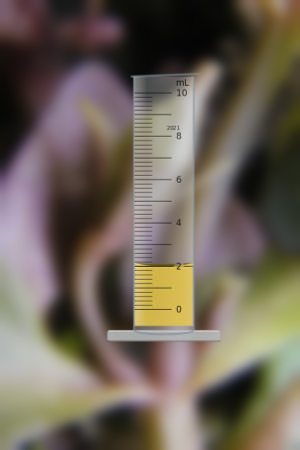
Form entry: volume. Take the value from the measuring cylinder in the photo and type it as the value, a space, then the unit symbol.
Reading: 2 mL
